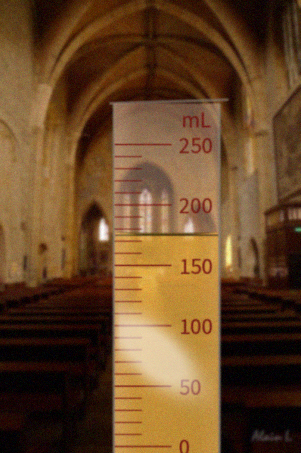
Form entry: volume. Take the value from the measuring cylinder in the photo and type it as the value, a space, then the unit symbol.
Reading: 175 mL
